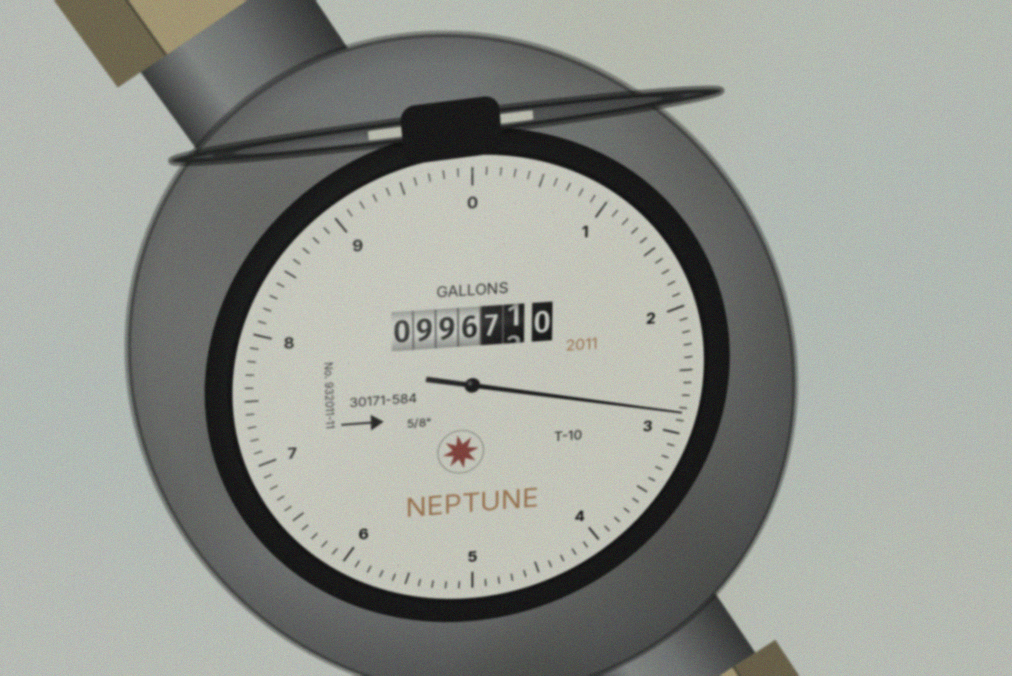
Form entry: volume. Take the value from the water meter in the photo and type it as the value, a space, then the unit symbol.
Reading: 996712.8 gal
